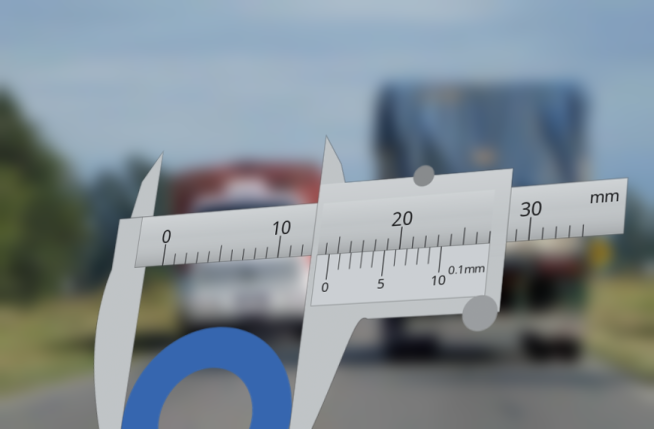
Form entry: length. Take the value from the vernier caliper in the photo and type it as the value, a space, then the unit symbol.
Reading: 14.3 mm
